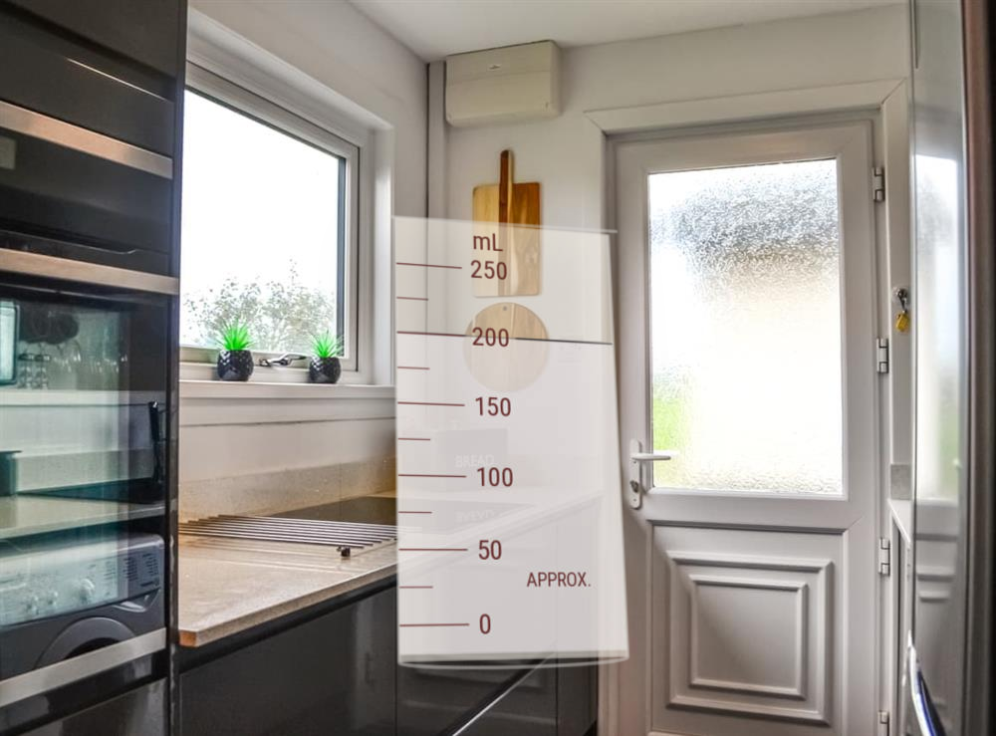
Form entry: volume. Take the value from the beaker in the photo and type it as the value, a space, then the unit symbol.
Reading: 200 mL
